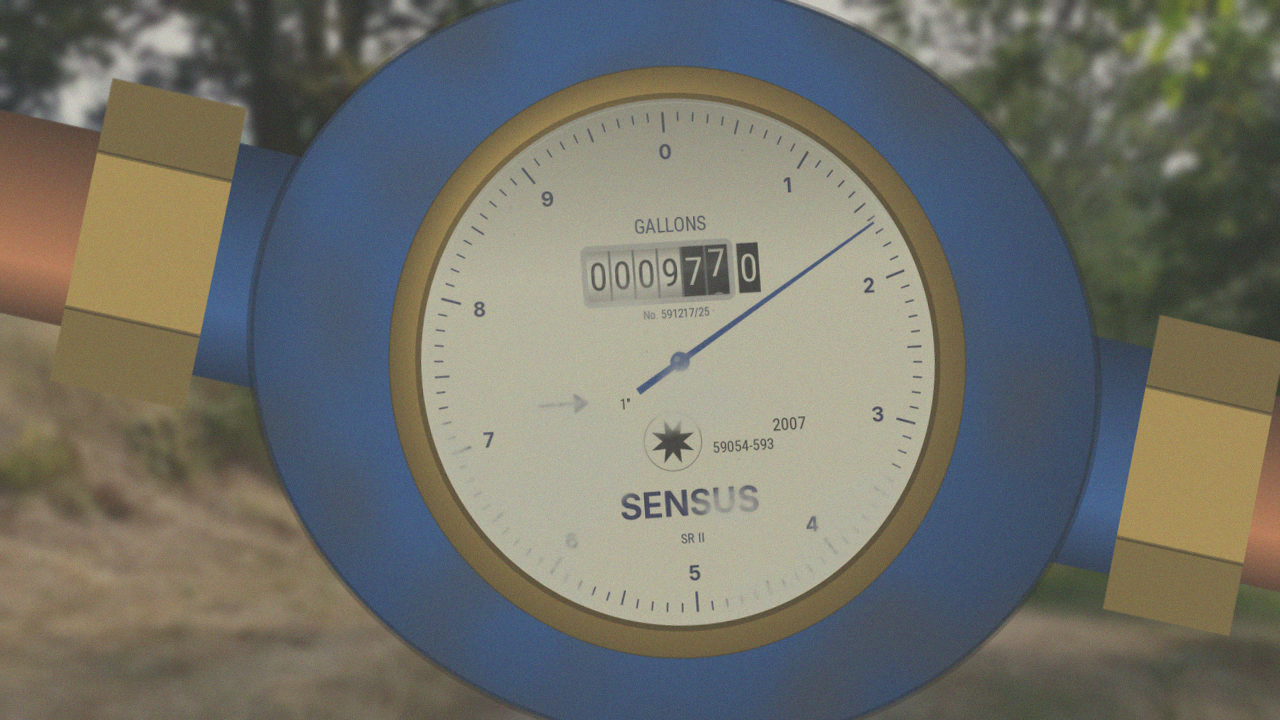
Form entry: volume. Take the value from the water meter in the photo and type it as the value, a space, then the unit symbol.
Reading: 9771.6 gal
